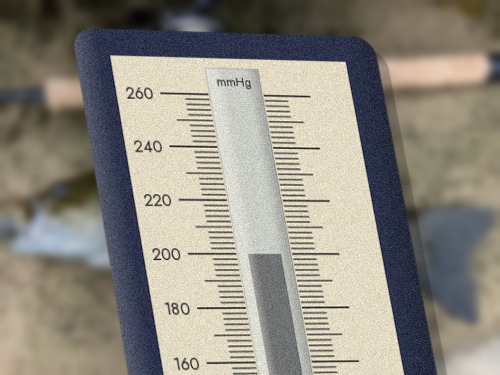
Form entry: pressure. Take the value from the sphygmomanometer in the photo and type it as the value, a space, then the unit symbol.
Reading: 200 mmHg
